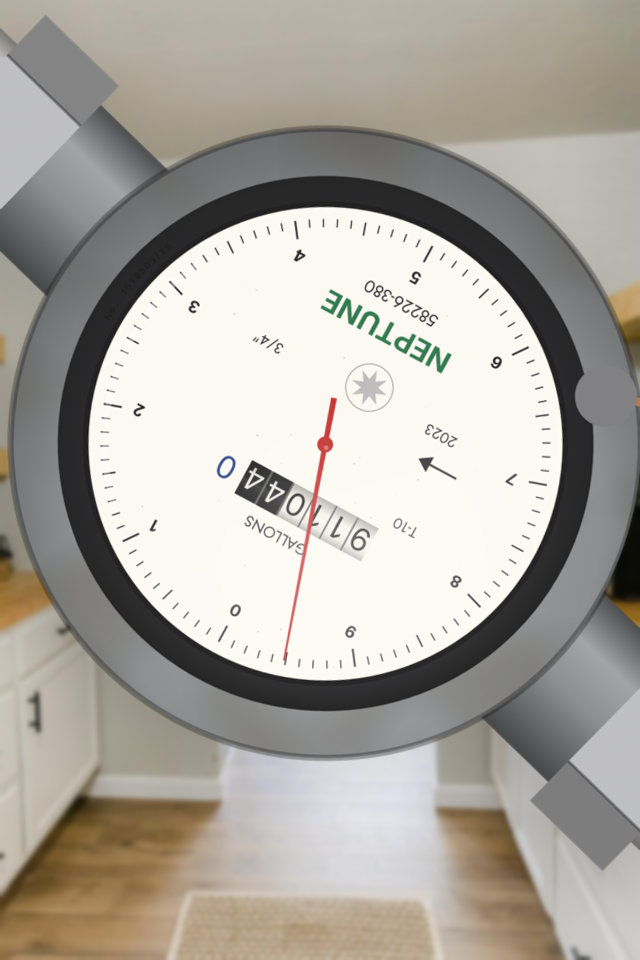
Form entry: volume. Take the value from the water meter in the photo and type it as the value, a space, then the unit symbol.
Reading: 9110439.5 gal
